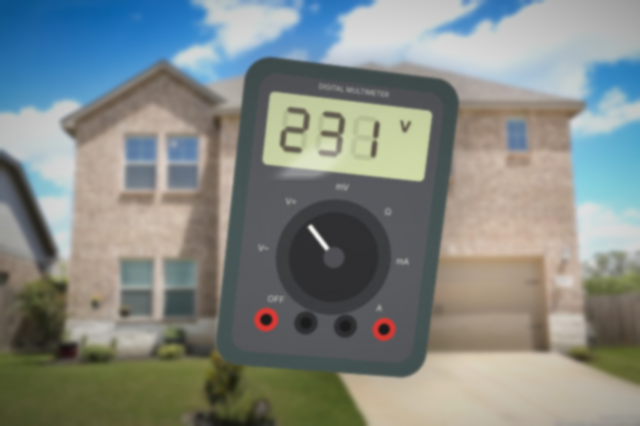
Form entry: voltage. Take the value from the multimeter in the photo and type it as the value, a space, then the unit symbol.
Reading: 231 V
